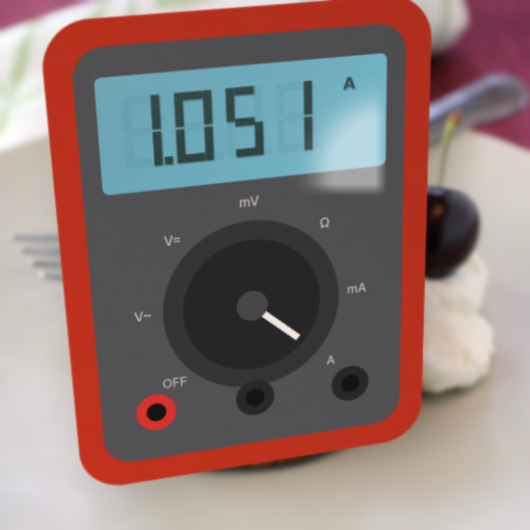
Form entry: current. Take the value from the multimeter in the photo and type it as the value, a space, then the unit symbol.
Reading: 1.051 A
